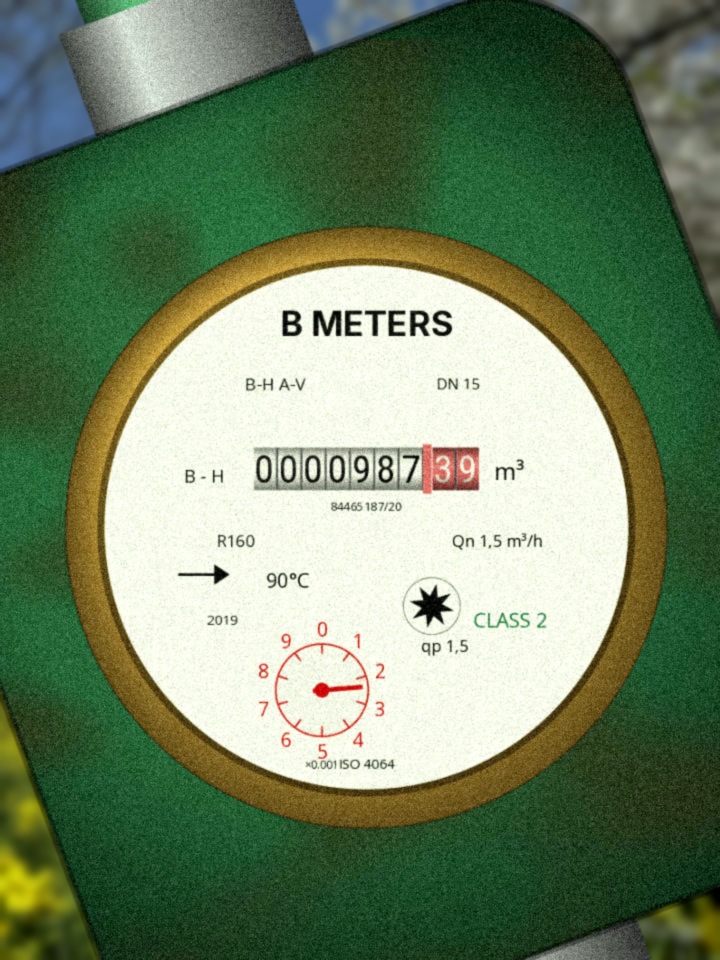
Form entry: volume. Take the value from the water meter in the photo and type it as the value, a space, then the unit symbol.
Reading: 987.392 m³
